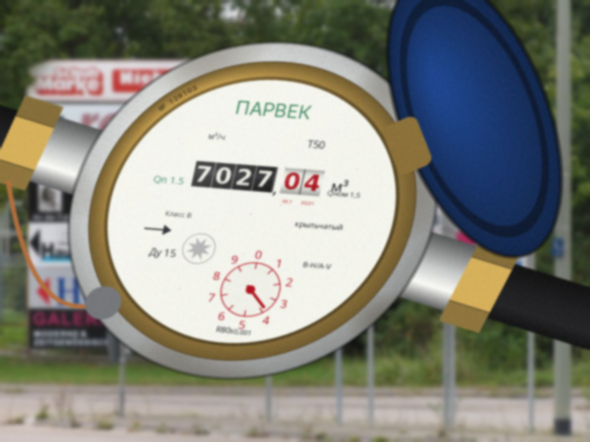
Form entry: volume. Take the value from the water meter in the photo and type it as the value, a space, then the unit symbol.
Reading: 7027.043 m³
